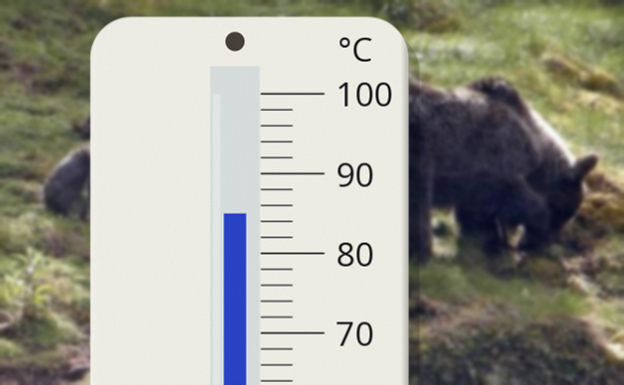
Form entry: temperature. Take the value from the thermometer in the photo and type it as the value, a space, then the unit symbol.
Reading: 85 °C
